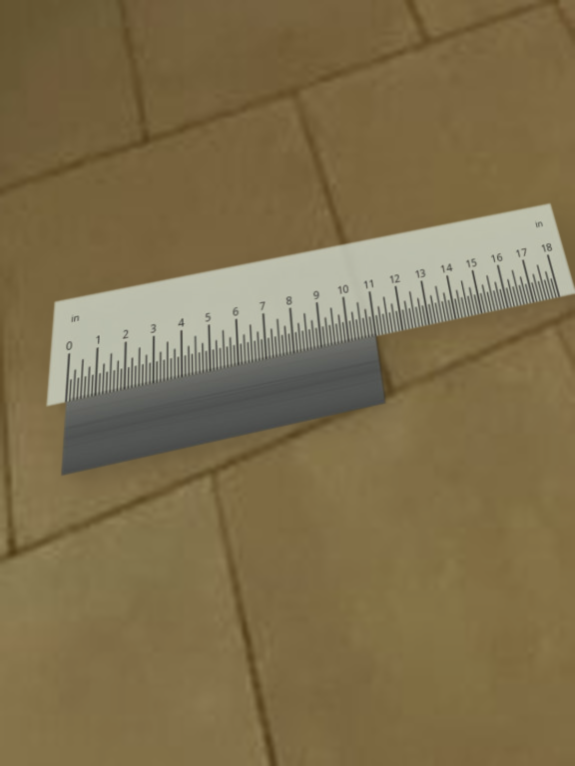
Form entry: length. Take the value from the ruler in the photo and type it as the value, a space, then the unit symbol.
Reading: 11 in
